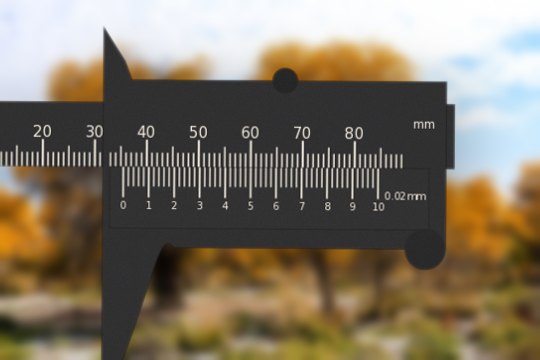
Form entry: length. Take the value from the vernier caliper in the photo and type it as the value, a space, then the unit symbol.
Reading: 35.5 mm
